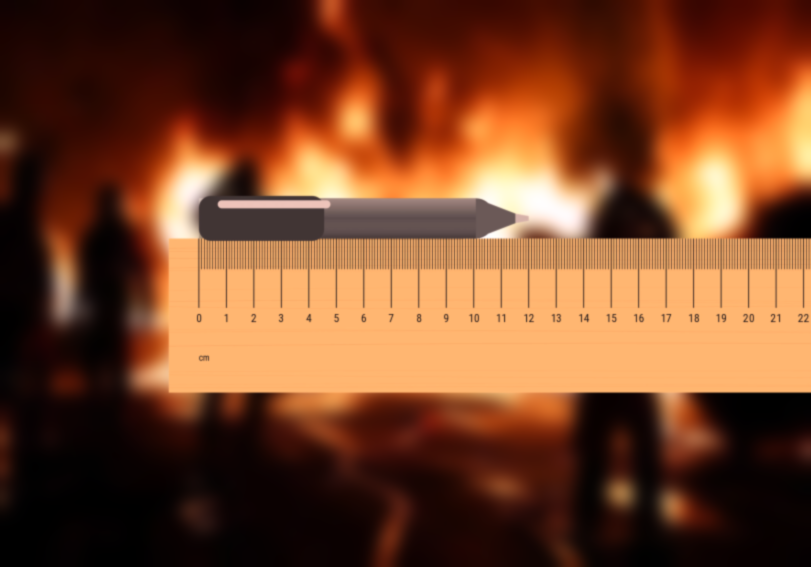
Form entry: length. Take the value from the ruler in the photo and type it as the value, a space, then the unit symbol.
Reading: 12 cm
